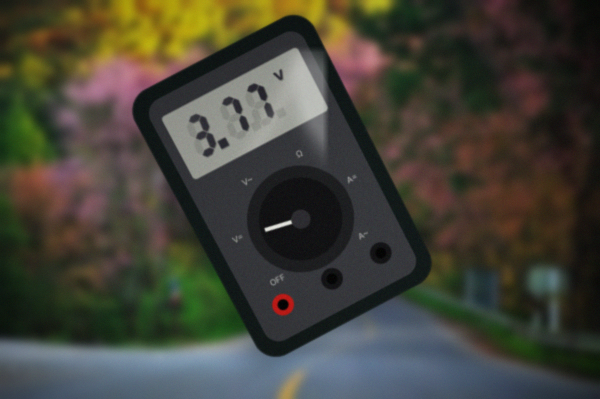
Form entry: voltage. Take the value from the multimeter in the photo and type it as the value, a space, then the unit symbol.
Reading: 3.77 V
